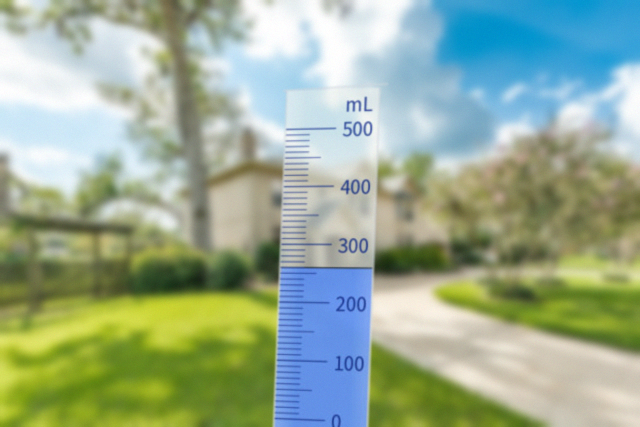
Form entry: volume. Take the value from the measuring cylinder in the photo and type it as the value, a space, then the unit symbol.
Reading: 260 mL
